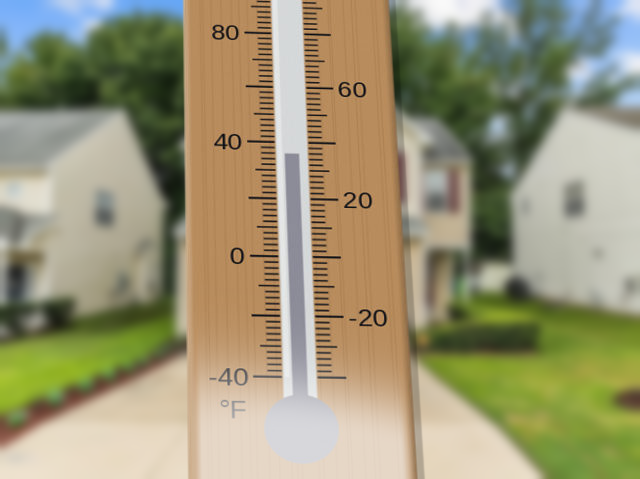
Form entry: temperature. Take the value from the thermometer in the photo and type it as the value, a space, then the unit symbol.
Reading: 36 °F
